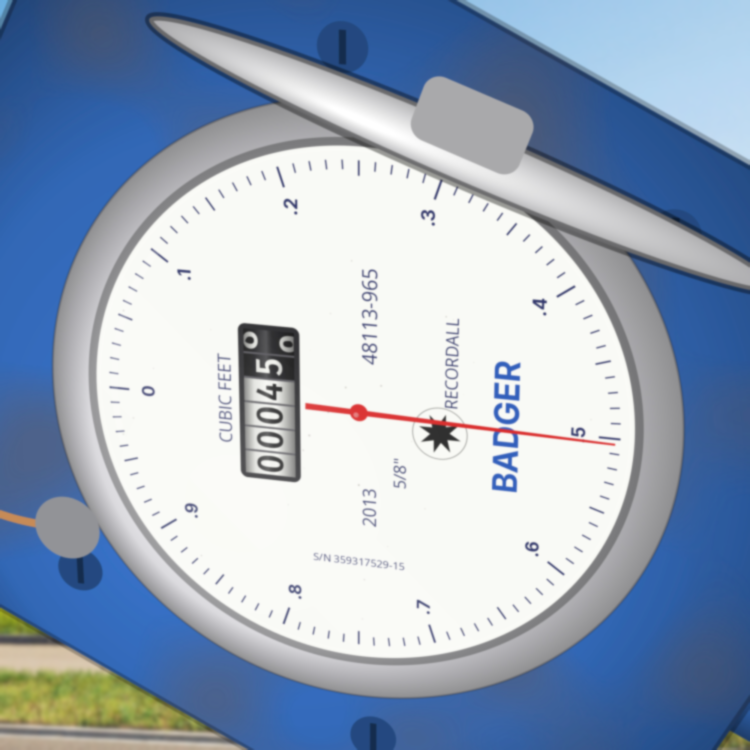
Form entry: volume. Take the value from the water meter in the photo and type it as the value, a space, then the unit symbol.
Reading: 458.50 ft³
